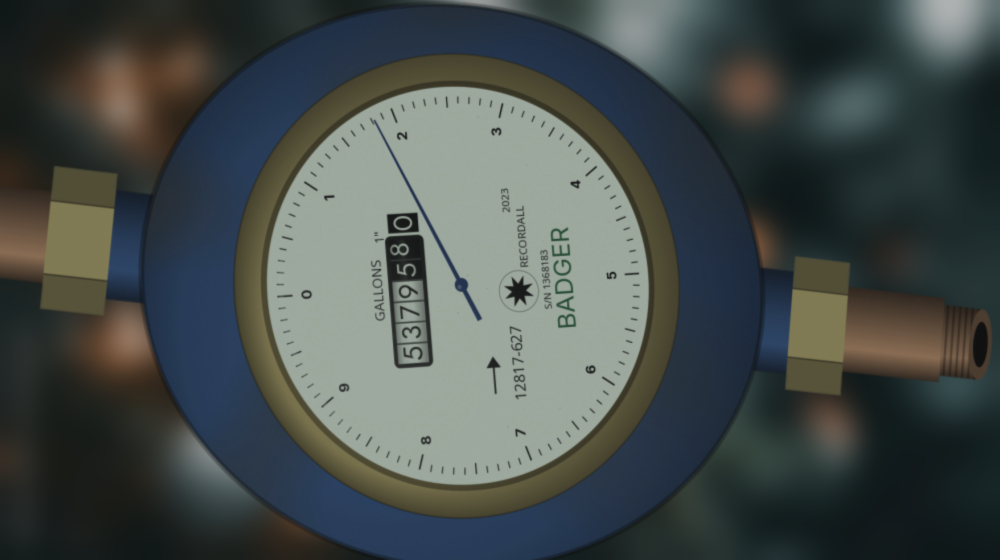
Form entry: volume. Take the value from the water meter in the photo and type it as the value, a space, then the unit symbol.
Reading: 5379581.8 gal
